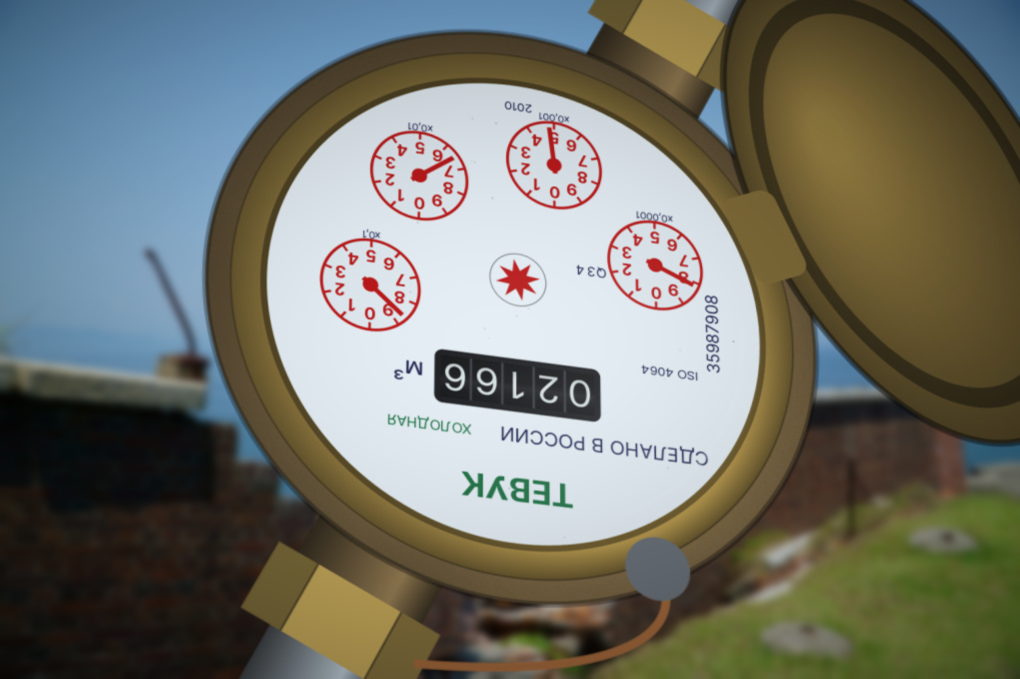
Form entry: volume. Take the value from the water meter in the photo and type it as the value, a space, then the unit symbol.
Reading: 2166.8648 m³
